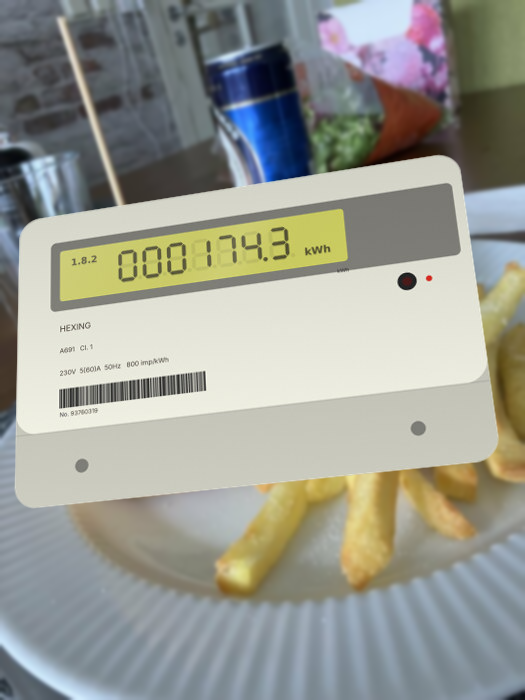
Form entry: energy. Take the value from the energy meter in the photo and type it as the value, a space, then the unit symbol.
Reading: 174.3 kWh
